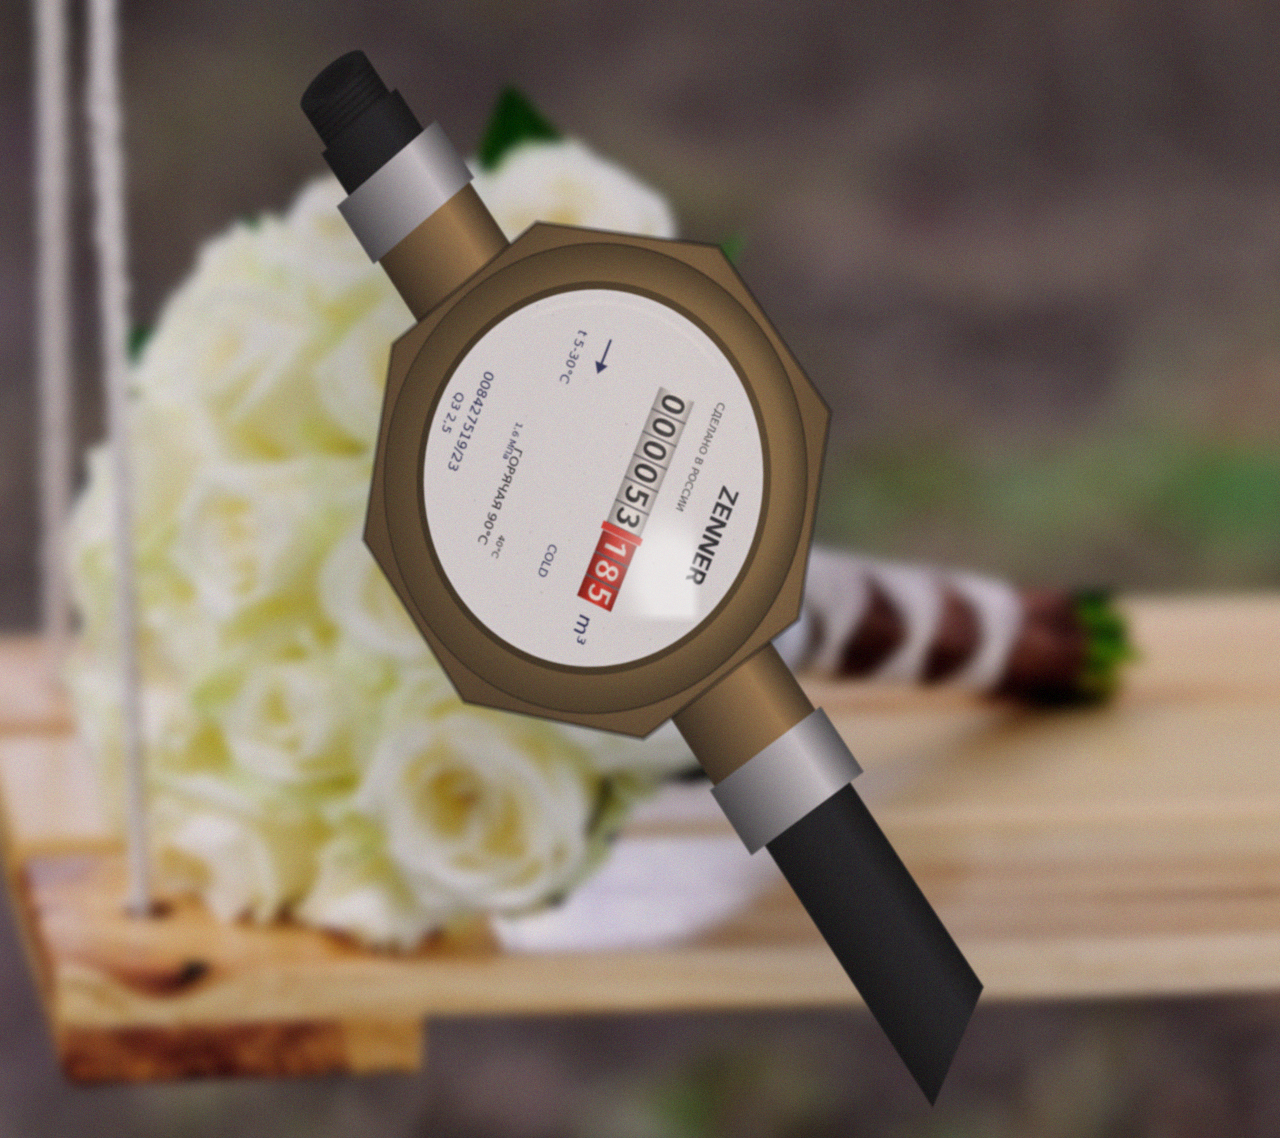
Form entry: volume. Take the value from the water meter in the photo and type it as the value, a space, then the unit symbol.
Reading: 53.185 m³
